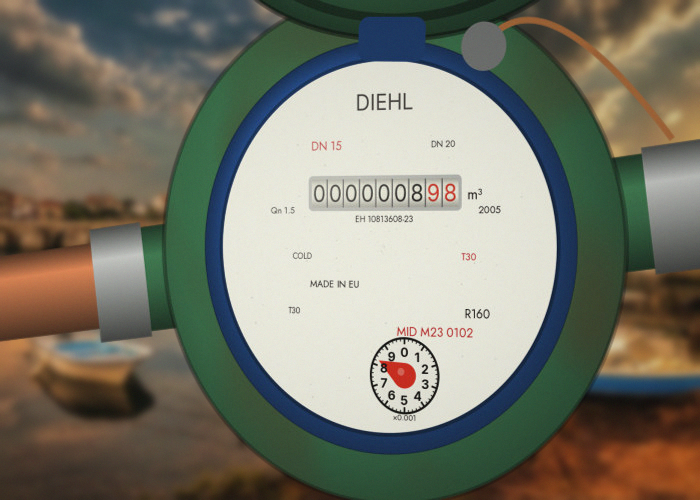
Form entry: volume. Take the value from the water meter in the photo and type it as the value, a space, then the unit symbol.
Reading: 8.988 m³
